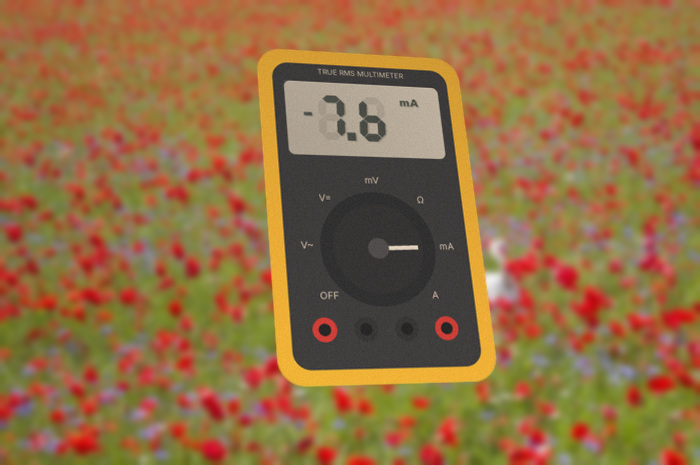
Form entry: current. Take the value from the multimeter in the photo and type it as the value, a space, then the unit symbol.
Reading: -7.6 mA
